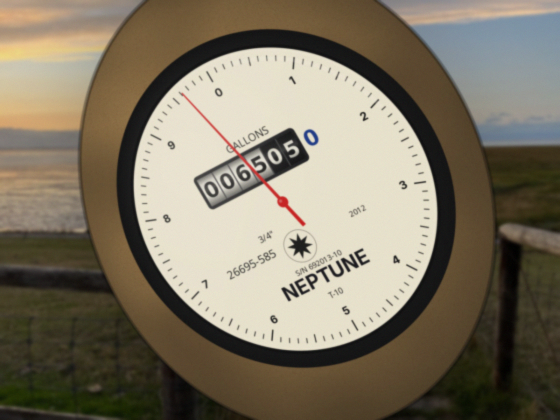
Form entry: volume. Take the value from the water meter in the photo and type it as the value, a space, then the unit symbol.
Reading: 65049.6 gal
